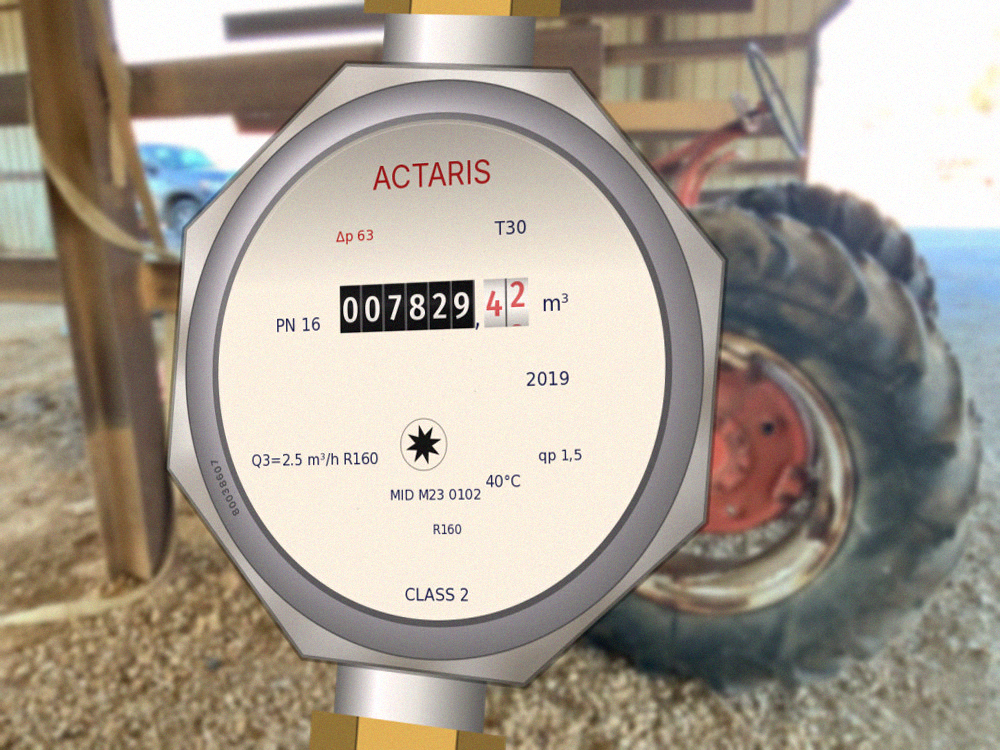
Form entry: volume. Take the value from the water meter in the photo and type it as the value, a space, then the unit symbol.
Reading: 7829.42 m³
